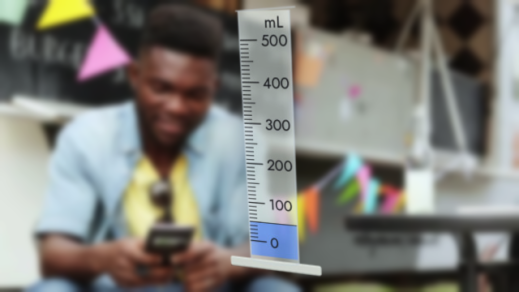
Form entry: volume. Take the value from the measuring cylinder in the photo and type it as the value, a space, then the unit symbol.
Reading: 50 mL
